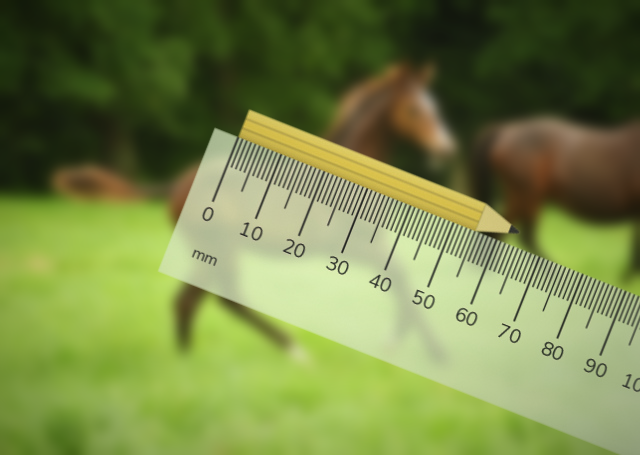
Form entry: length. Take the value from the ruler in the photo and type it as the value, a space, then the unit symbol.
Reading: 64 mm
